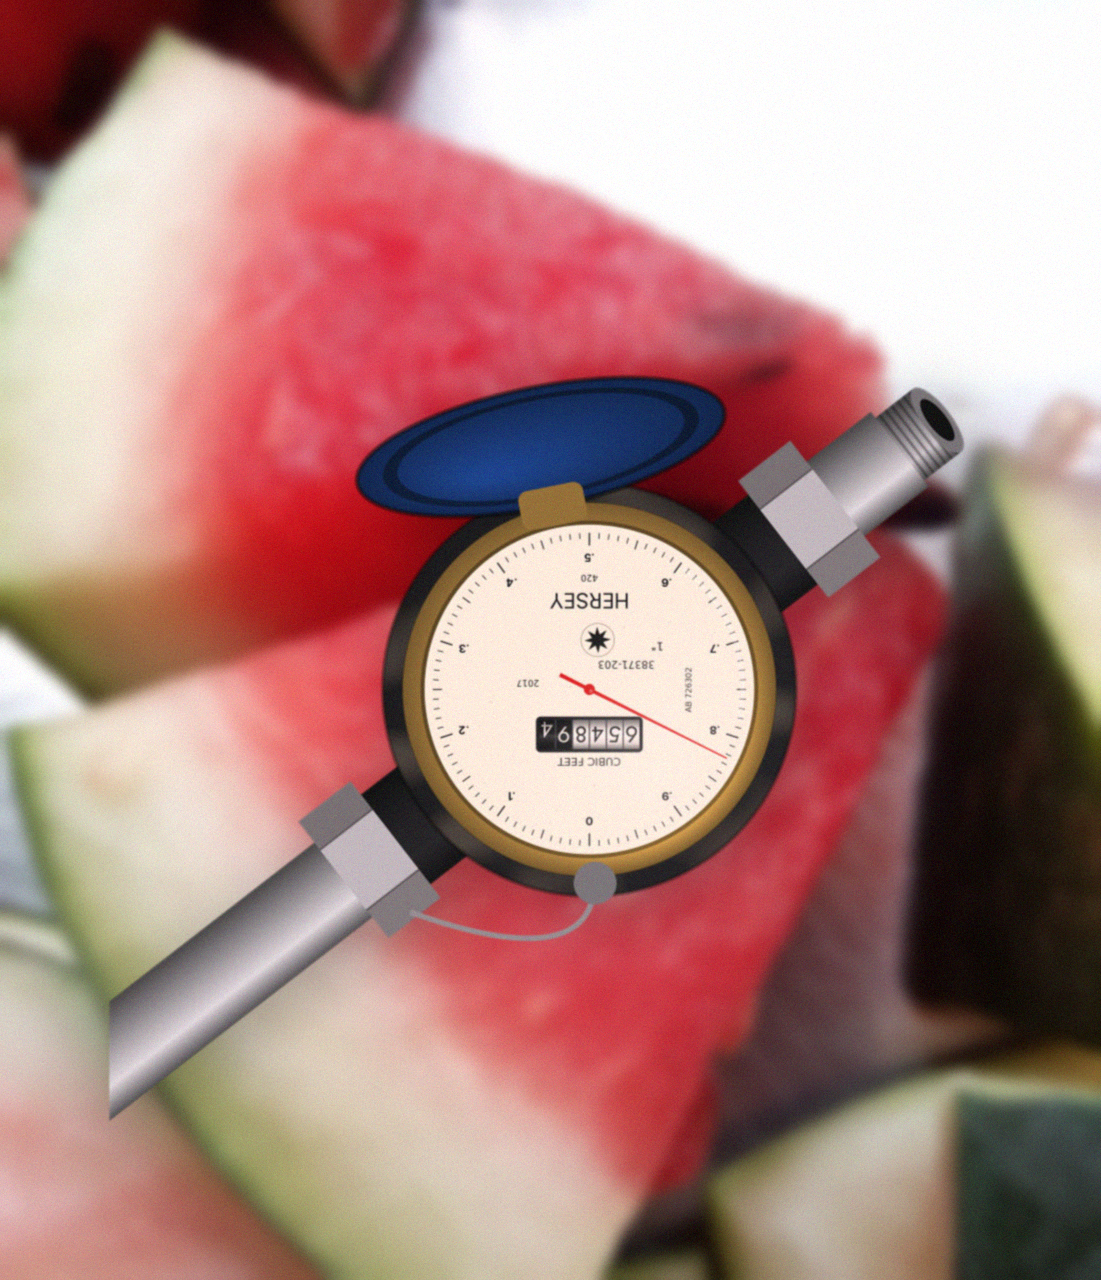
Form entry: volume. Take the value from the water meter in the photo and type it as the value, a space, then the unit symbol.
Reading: 654893.82 ft³
